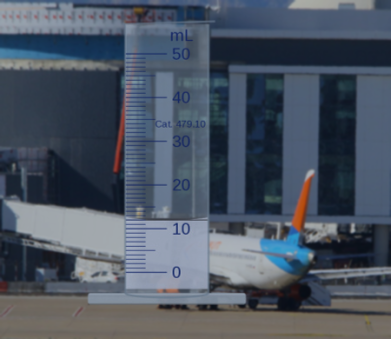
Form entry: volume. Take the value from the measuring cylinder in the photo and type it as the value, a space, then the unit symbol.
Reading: 12 mL
